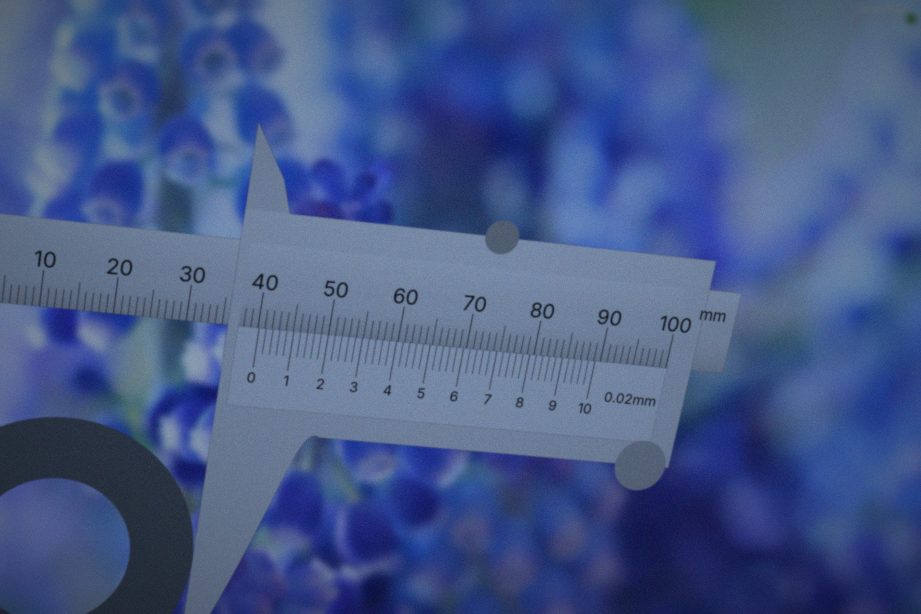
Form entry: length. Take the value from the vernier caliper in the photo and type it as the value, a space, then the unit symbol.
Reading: 40.2 mm
